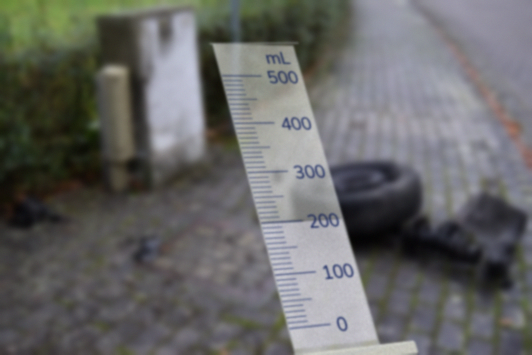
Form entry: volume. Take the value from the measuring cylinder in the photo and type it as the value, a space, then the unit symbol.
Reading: 200 mL
